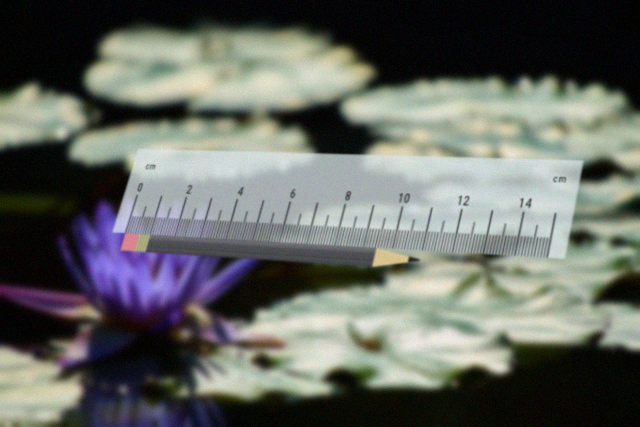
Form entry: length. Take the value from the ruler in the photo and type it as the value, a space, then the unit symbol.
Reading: 11 cm
